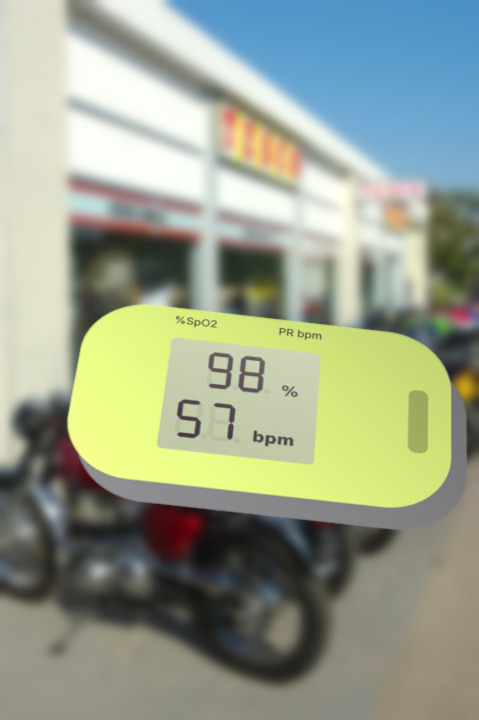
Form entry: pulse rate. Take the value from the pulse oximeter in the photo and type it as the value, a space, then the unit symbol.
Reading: 57 bpm
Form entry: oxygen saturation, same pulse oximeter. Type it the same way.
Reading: 98 %
